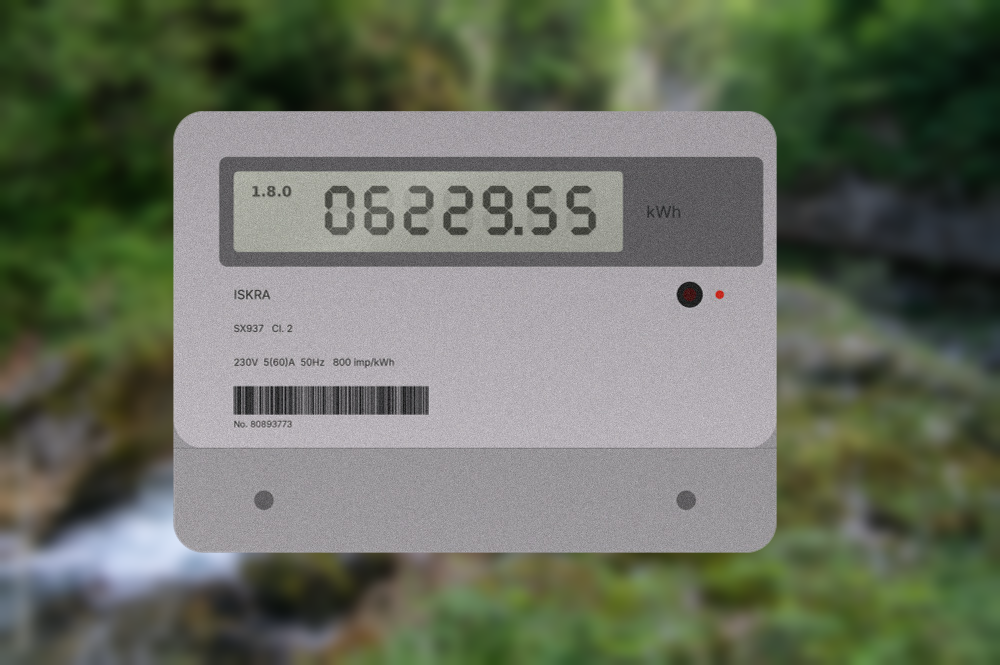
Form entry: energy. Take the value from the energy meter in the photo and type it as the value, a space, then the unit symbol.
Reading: 6229.55 kWh
